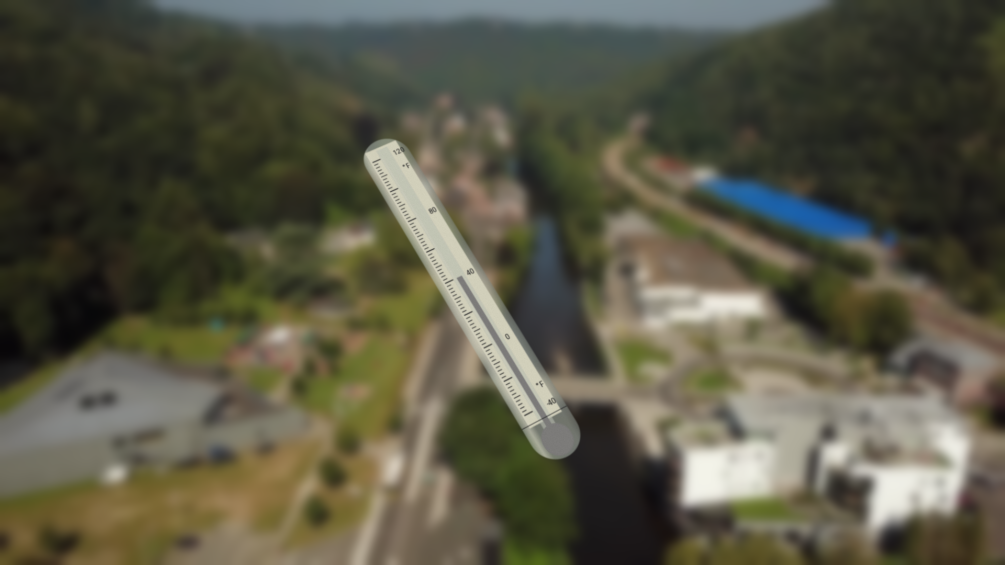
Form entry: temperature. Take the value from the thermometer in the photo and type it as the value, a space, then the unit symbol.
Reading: 40 °F
